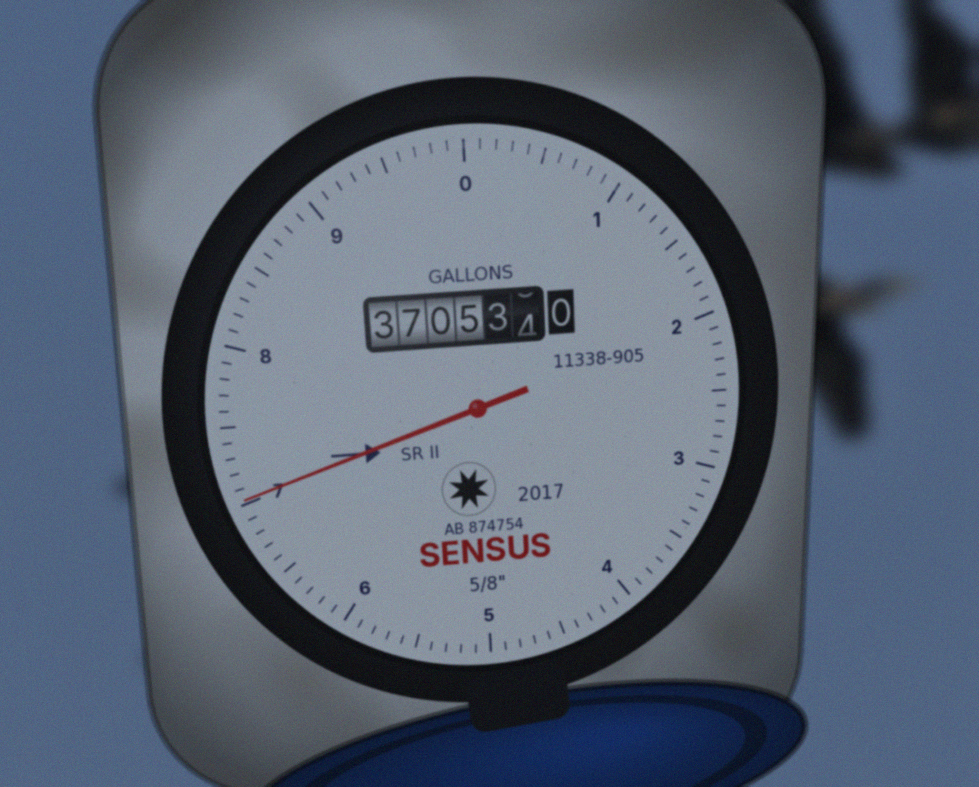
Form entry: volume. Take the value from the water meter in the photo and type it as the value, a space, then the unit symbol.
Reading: 3705337.0 gal
